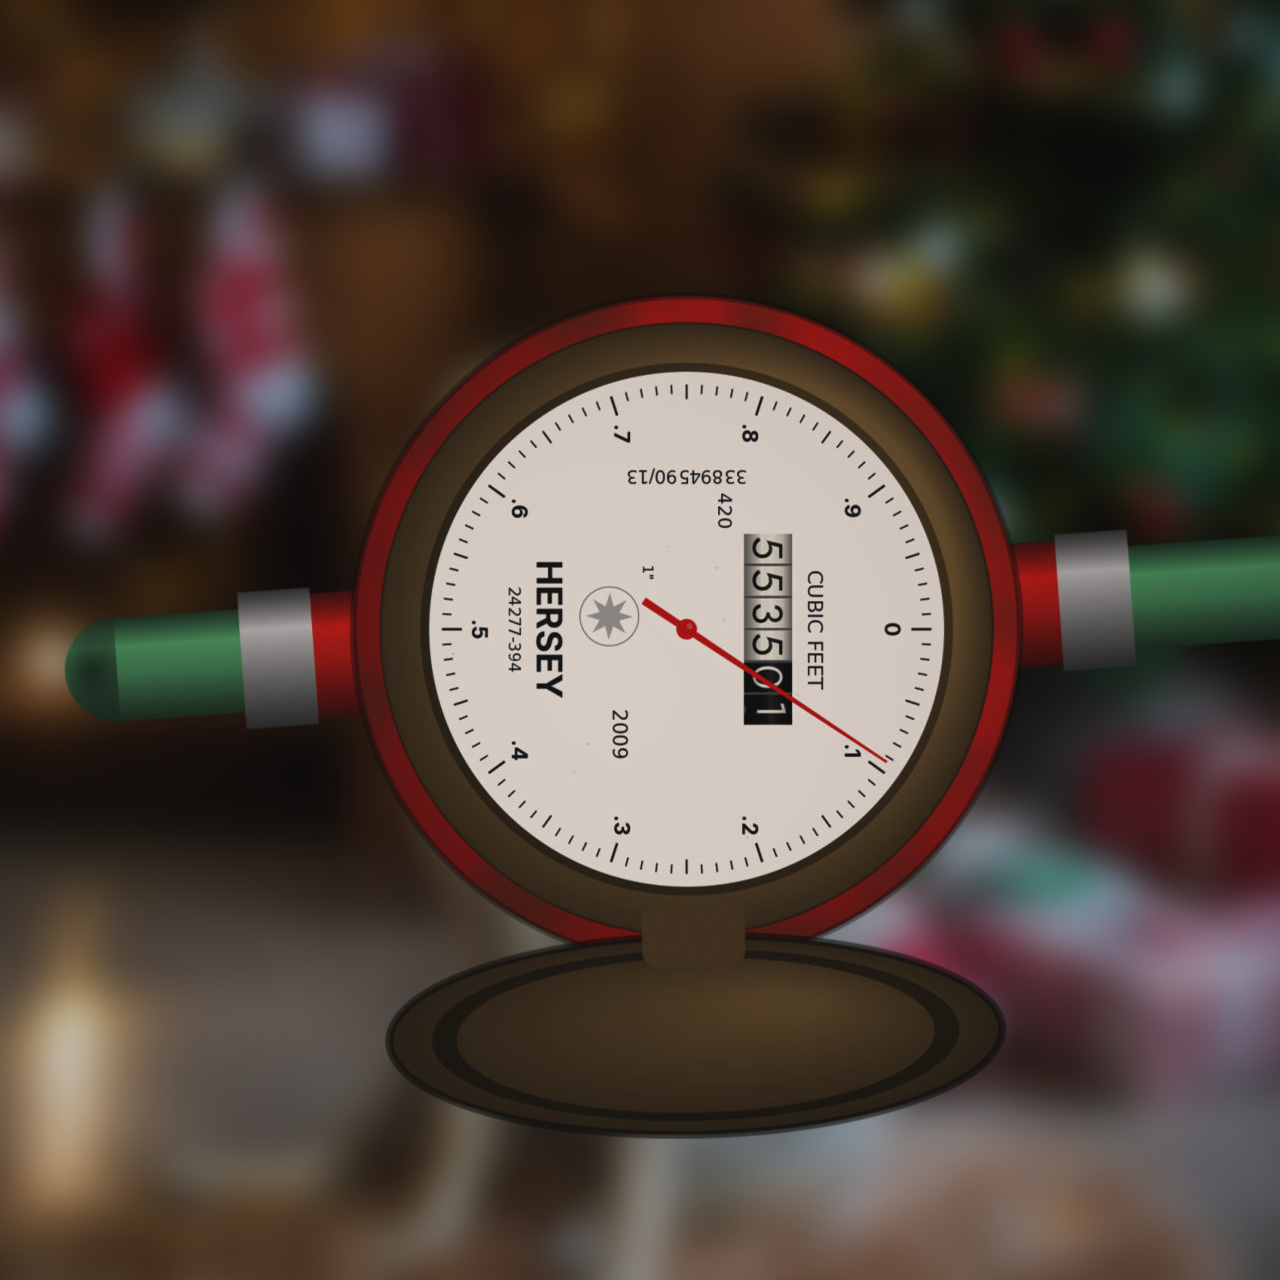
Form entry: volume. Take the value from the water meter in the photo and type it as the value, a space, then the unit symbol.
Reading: 553501.09 ft³
